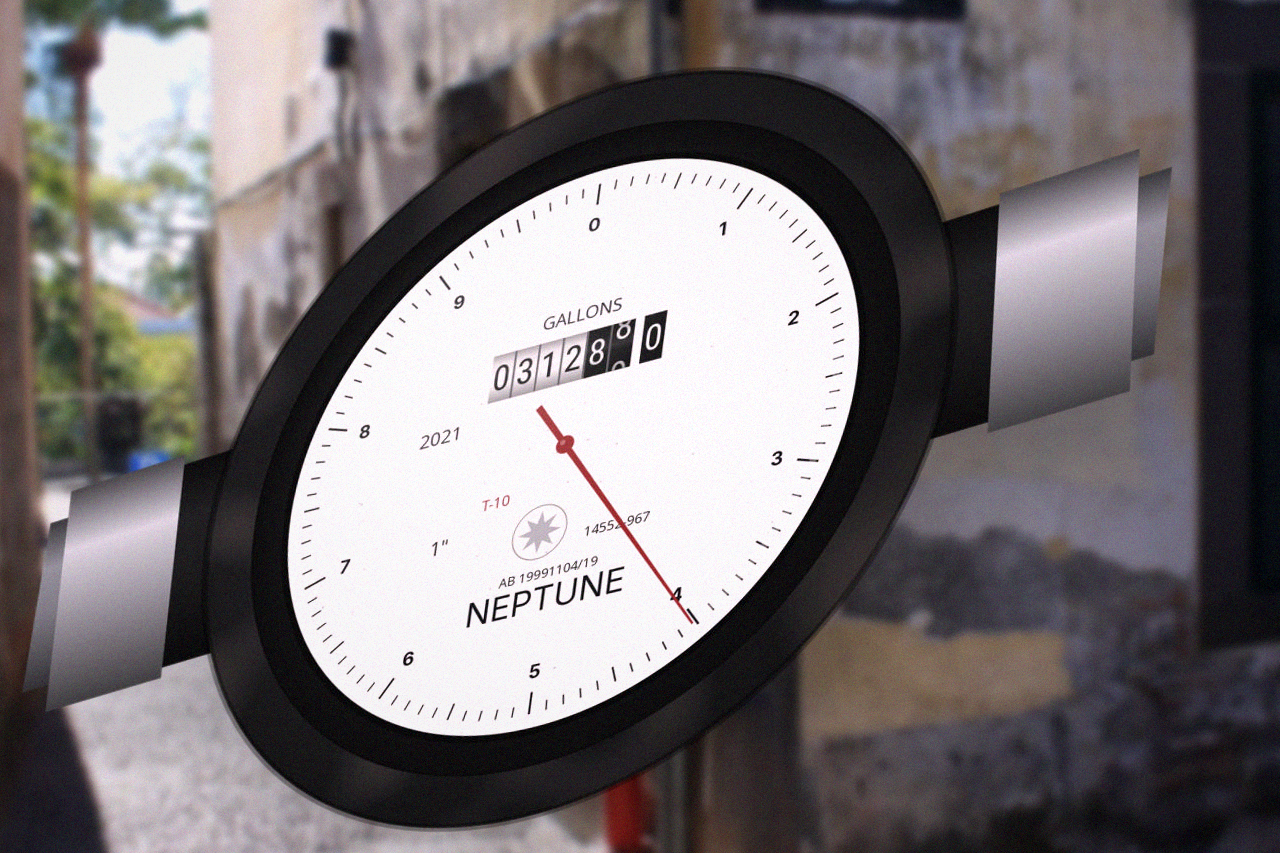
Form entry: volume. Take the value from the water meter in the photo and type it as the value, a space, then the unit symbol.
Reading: 312884.0 gal
